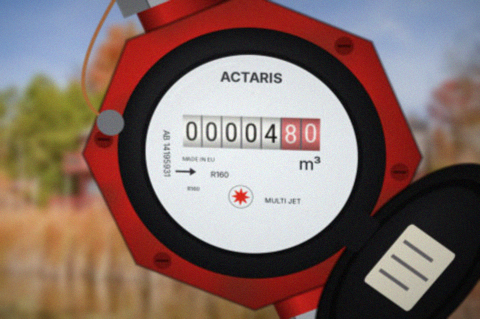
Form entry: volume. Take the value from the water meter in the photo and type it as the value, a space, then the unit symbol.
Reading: 4.80 m³
